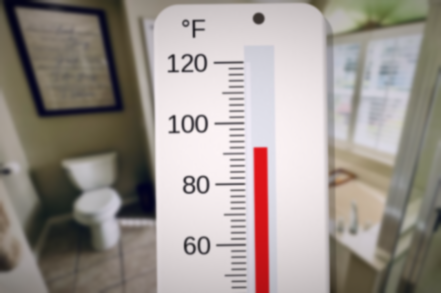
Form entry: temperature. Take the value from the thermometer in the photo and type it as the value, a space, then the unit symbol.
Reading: 92 °F
